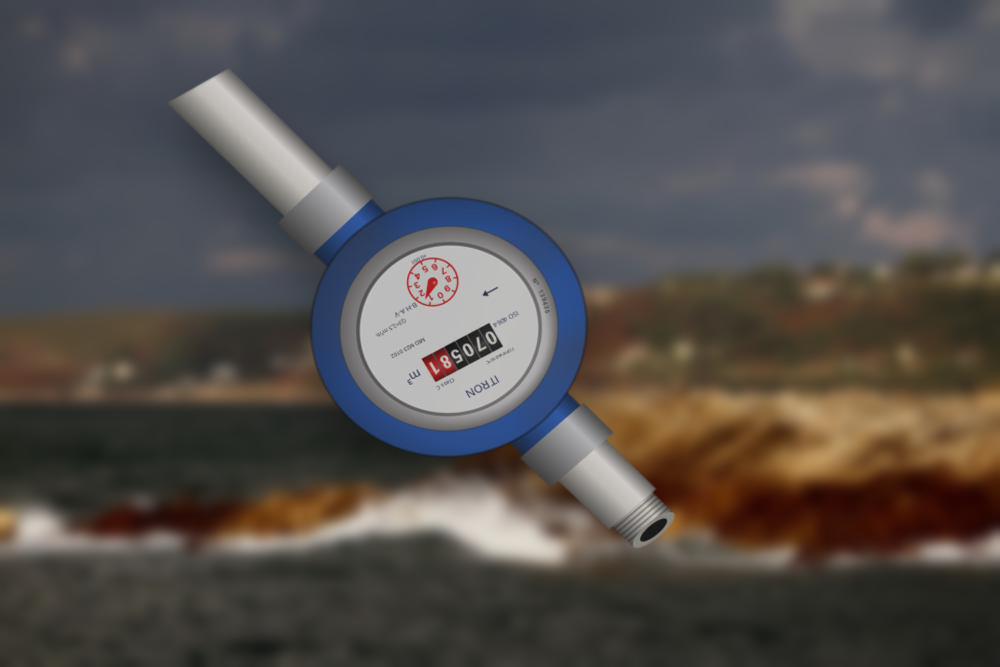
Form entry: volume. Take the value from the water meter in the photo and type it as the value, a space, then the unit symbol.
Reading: 705.811 m³
